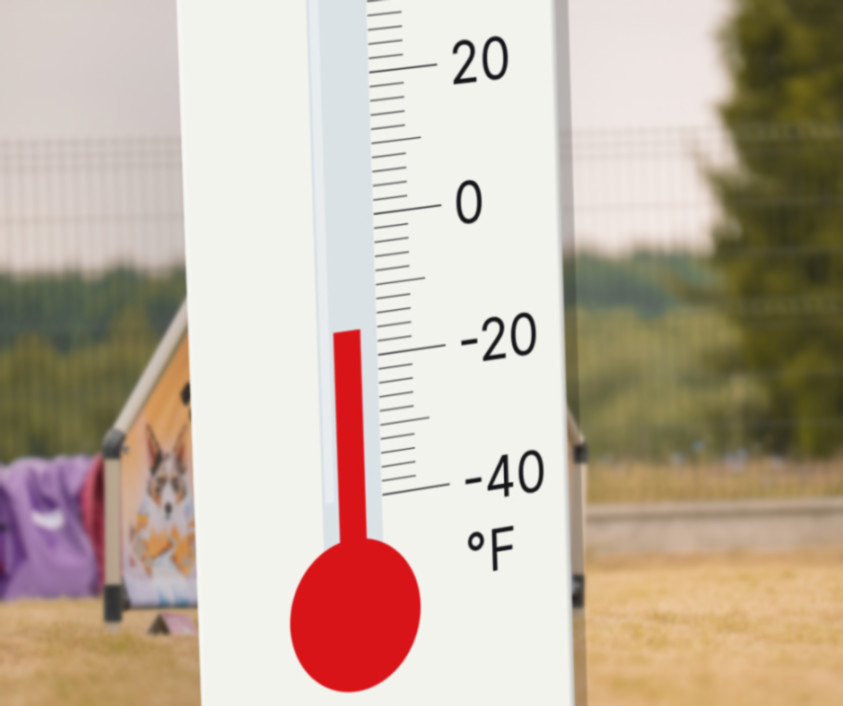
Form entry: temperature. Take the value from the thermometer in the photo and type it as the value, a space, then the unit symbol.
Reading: -16 °F
